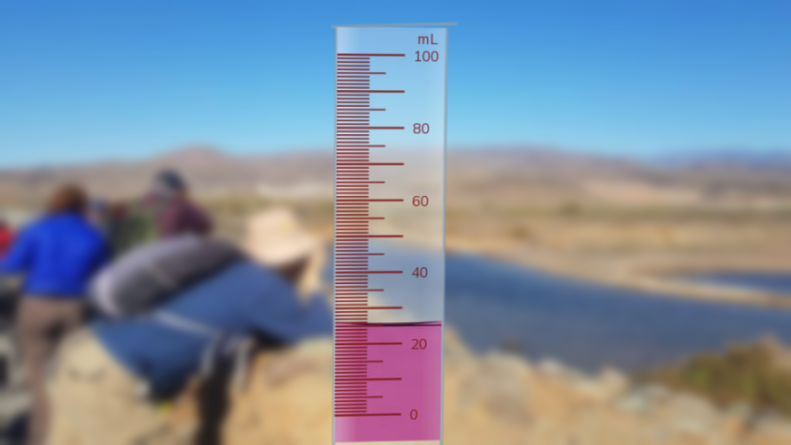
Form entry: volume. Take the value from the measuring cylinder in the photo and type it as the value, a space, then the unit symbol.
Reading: 25 mL
